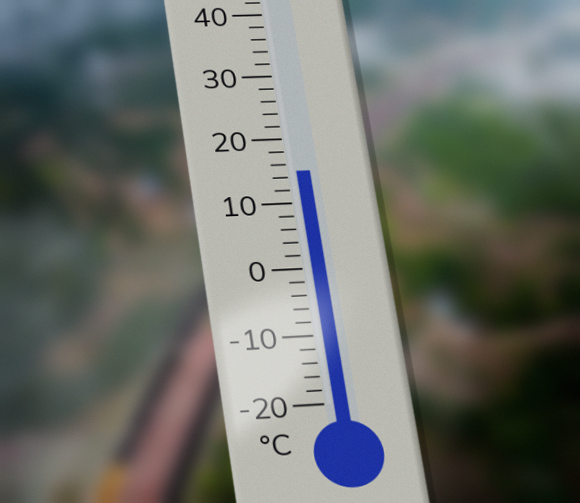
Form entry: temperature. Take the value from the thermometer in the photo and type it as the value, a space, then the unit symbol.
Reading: 15 °C
